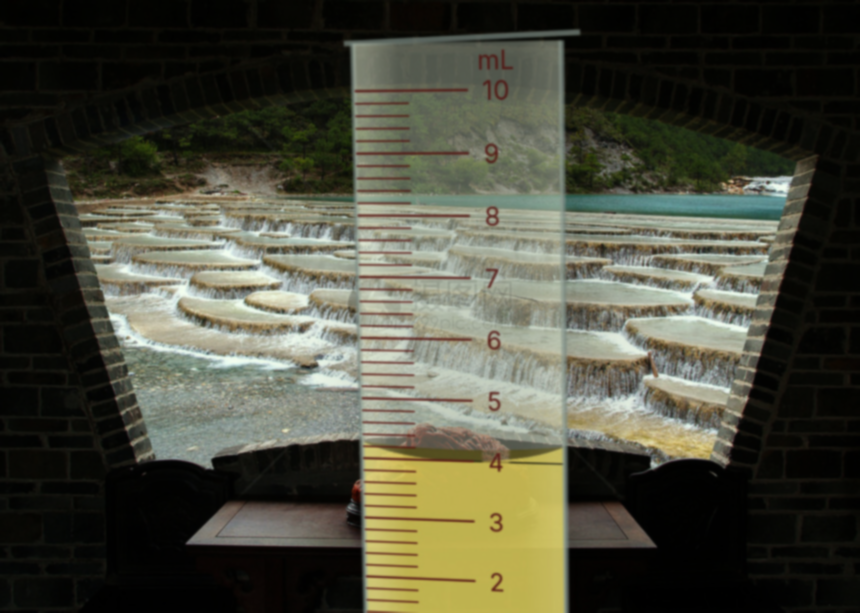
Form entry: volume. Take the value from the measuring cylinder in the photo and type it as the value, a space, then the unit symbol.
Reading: 4 mL
